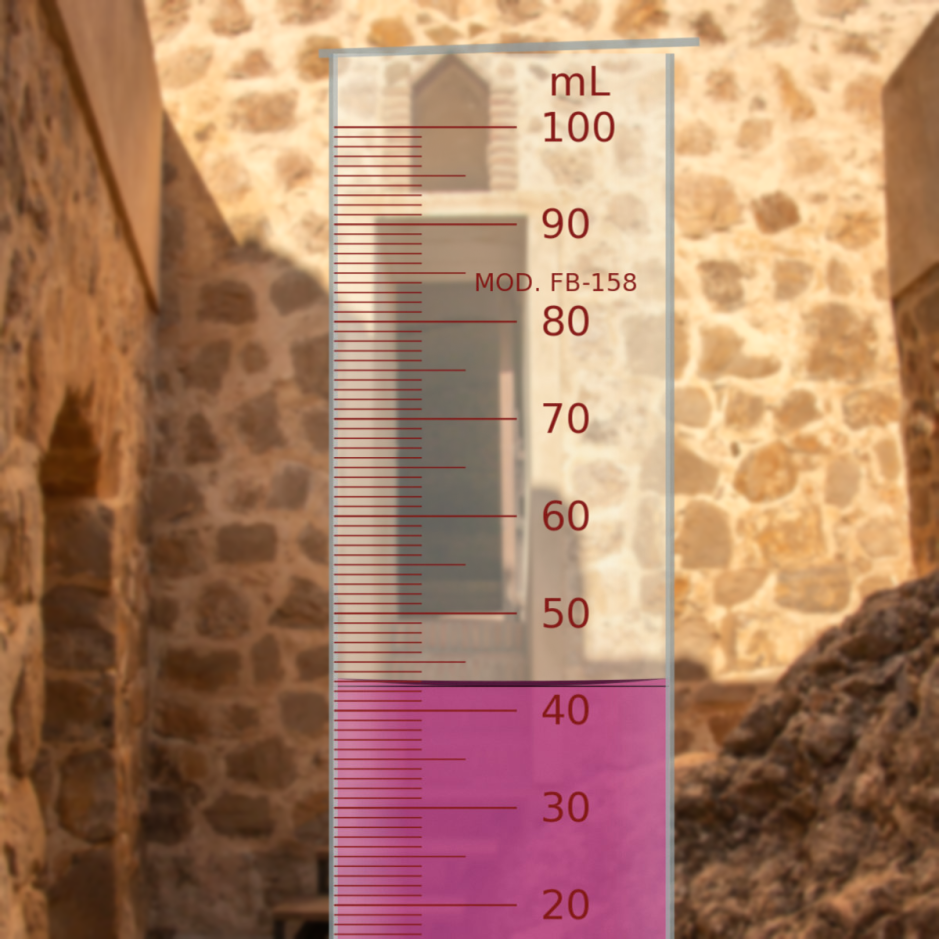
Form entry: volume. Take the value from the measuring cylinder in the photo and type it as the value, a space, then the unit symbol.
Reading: 42.5 mL
